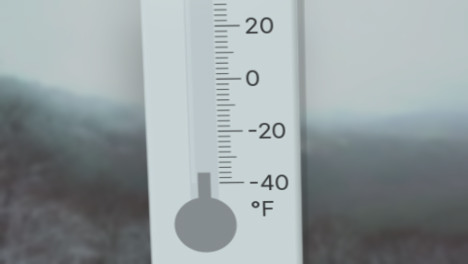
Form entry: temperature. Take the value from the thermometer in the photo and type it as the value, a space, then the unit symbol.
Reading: -36 °F
